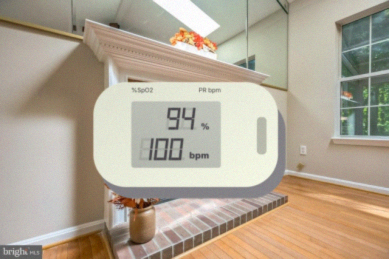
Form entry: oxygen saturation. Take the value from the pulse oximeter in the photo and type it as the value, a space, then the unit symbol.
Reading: 94 %
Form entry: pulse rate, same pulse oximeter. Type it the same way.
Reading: 100 bpm
